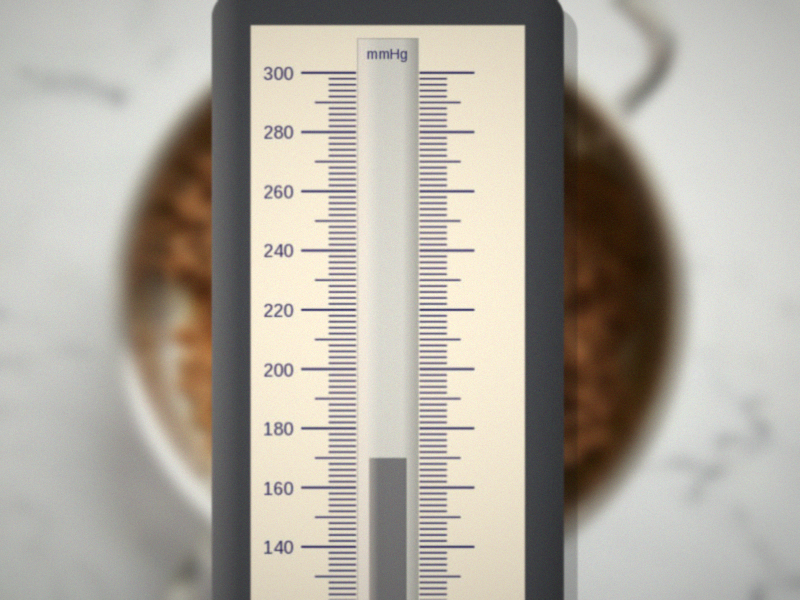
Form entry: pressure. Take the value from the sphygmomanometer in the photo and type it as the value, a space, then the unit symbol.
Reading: 170 mmHg
